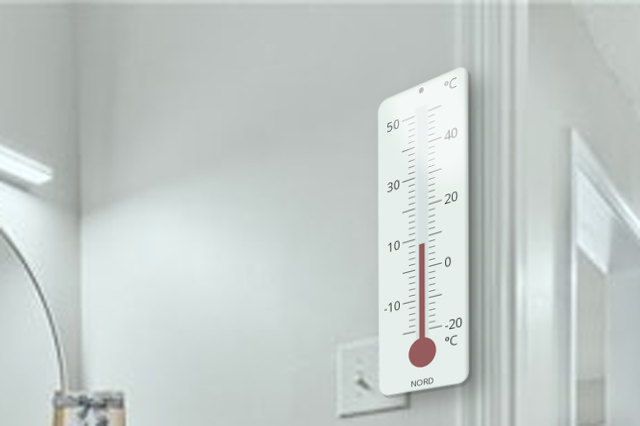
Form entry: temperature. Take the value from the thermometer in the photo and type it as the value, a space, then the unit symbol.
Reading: 8 °C
